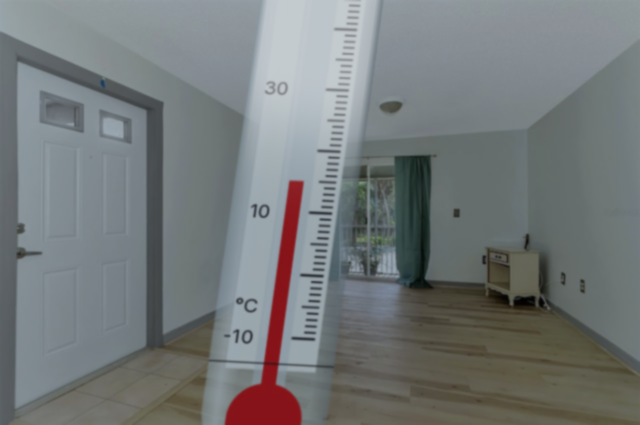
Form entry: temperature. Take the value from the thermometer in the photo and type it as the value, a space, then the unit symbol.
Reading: 15 °C
